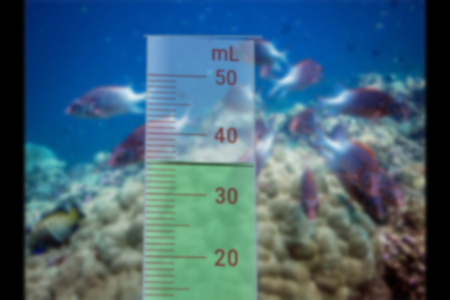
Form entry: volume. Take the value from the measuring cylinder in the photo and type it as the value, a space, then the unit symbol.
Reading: 35 mL
